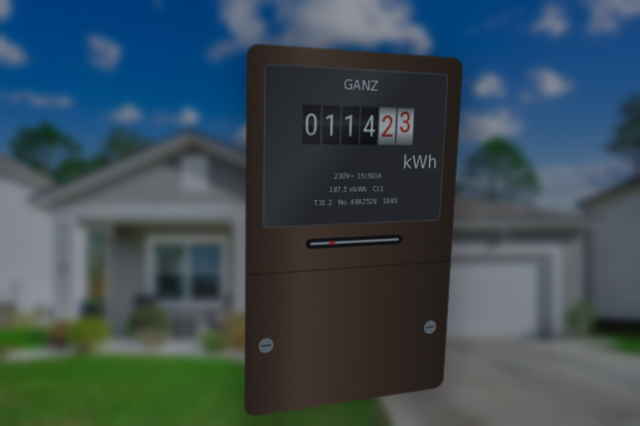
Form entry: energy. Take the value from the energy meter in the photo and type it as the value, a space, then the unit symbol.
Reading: 114.23 kWh
